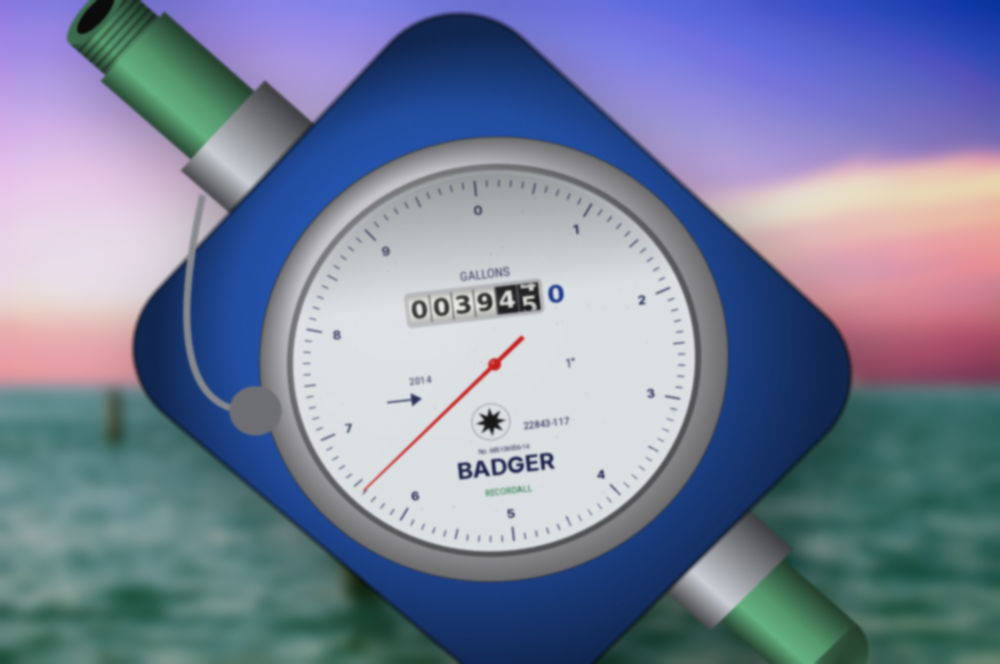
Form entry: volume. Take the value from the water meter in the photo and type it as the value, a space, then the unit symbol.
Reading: 39446.4 gal
